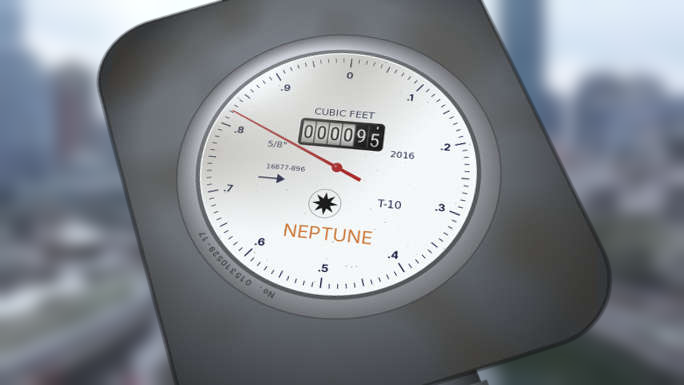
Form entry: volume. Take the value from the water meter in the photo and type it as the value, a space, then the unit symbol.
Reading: 94.82 ft³
